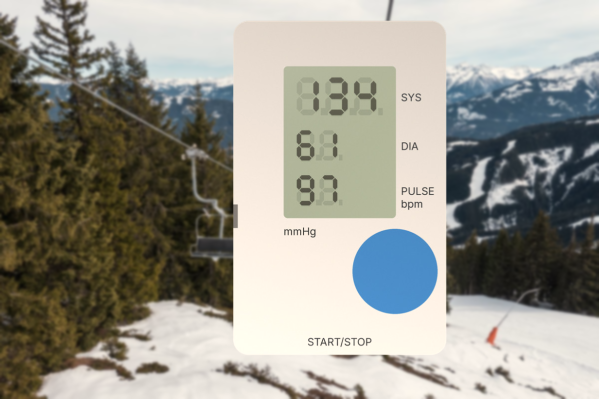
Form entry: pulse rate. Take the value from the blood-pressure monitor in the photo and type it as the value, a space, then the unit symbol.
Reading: 97 bpm
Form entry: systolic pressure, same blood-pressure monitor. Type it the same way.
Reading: 134 mmHg
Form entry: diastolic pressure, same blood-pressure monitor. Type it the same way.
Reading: 61 mmHg
